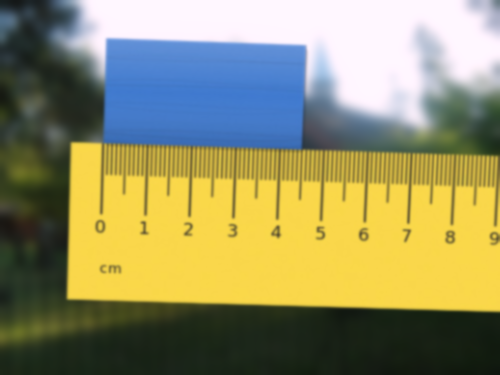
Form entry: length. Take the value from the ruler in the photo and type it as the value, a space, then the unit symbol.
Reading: 4.5 cm
